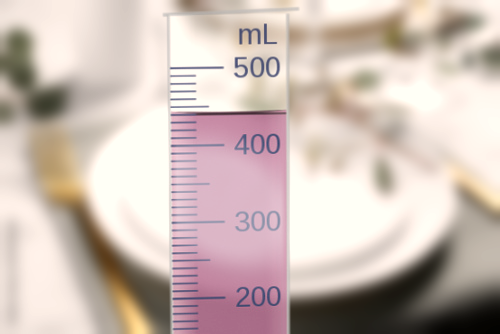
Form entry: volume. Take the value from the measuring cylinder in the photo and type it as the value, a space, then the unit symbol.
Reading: 440 mL
